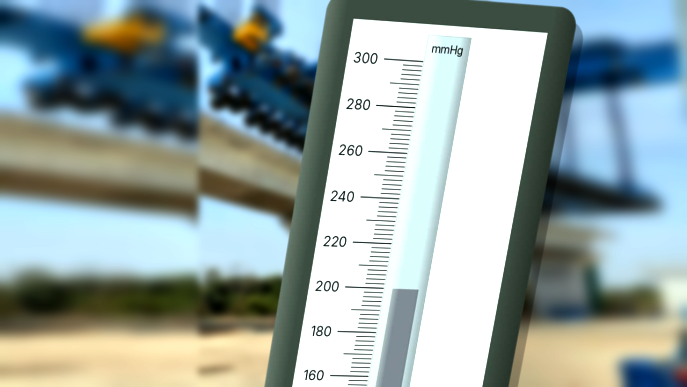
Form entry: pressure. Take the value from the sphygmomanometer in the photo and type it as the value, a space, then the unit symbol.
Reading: 200 mmHg
